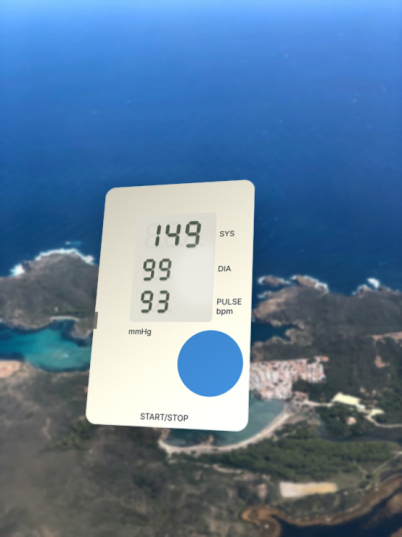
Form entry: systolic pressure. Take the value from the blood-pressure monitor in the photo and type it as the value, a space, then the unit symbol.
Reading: 149 mmHg
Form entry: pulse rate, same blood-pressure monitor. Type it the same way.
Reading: 93 bpm
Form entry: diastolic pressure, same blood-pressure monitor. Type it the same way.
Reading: 99 mmHg
